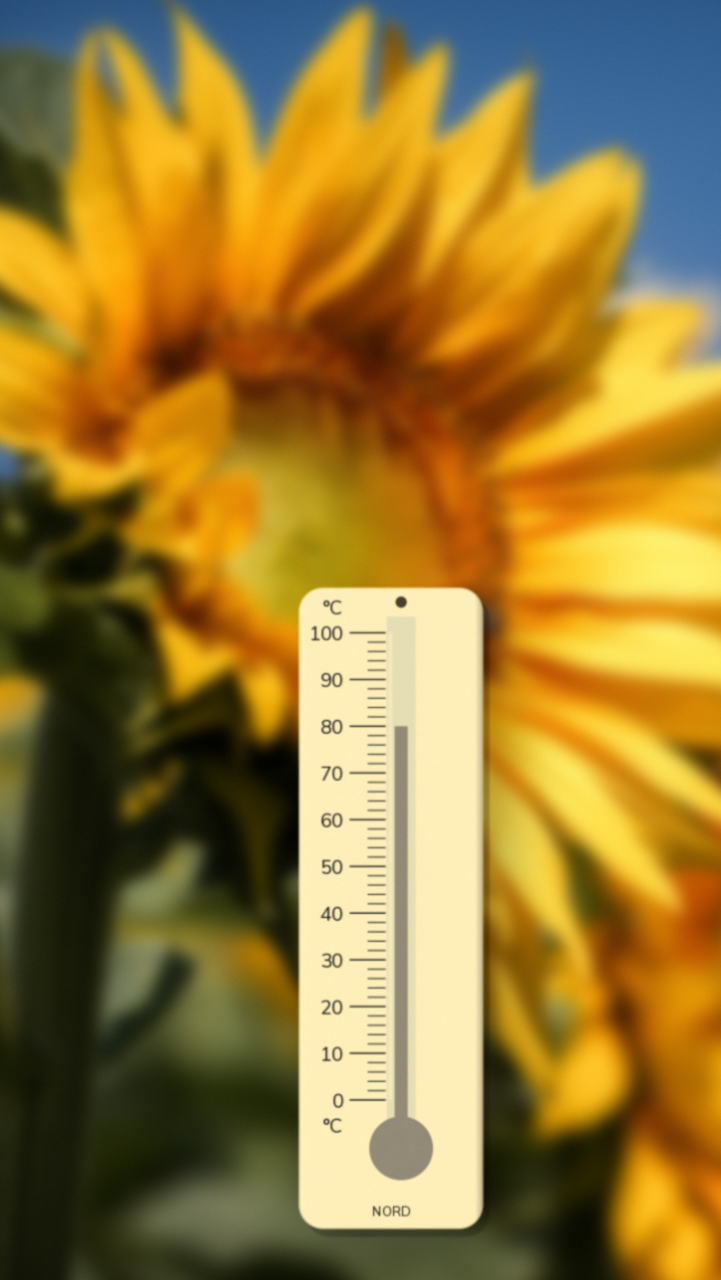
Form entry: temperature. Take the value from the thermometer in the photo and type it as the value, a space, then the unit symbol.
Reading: 80 °C
